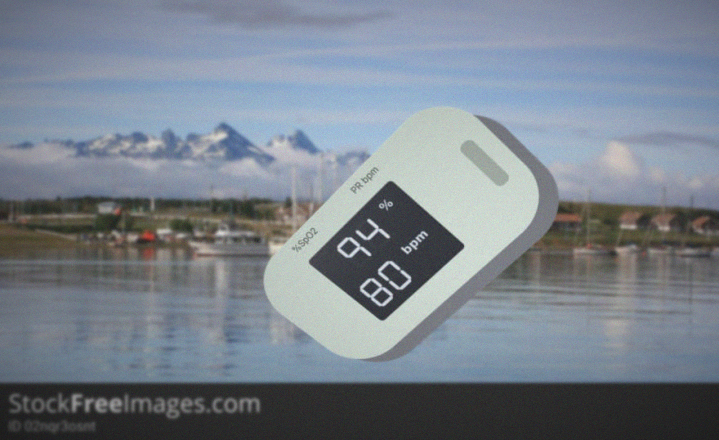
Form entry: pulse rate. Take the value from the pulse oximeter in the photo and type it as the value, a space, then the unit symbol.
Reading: 80 bpm
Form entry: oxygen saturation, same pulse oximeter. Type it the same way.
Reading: 94 %
